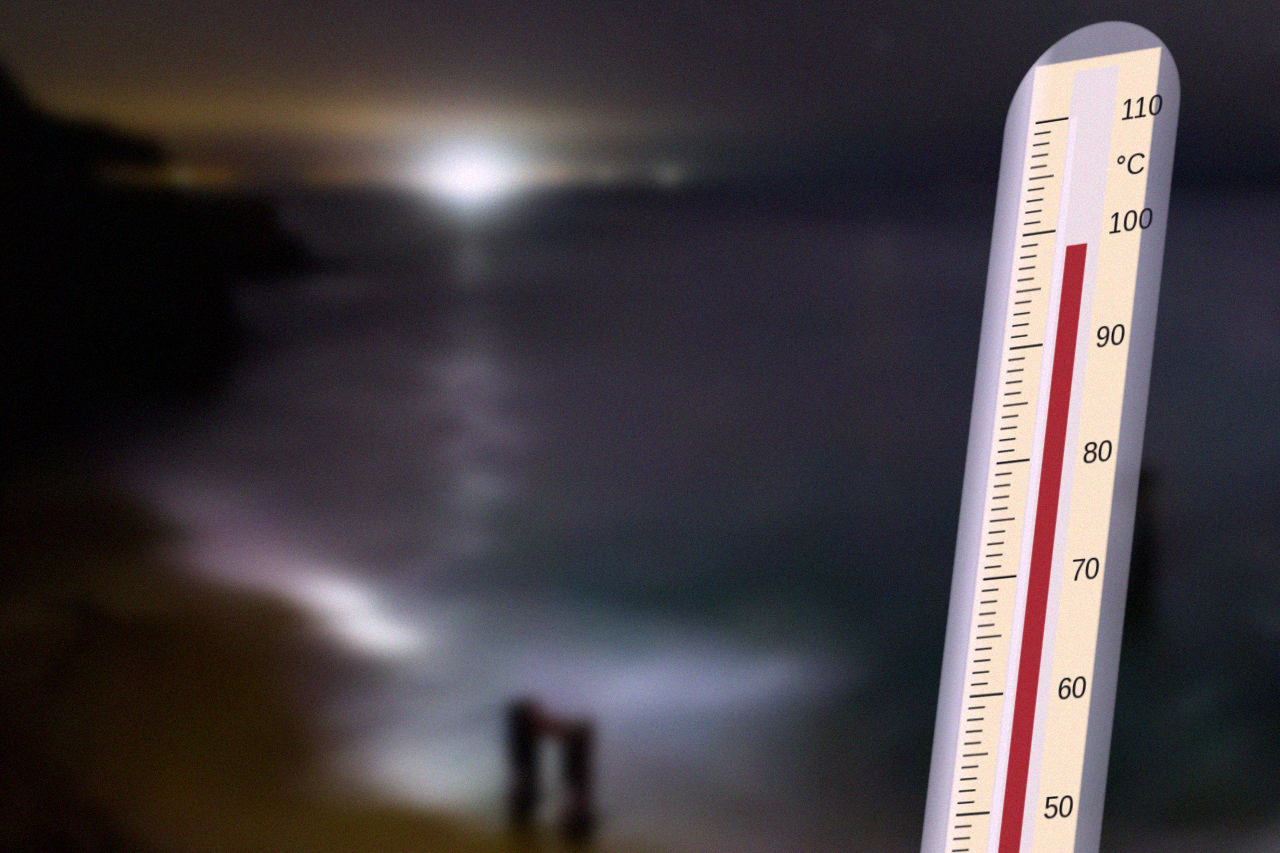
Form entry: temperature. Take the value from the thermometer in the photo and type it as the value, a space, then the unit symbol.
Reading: 98.5 °C
